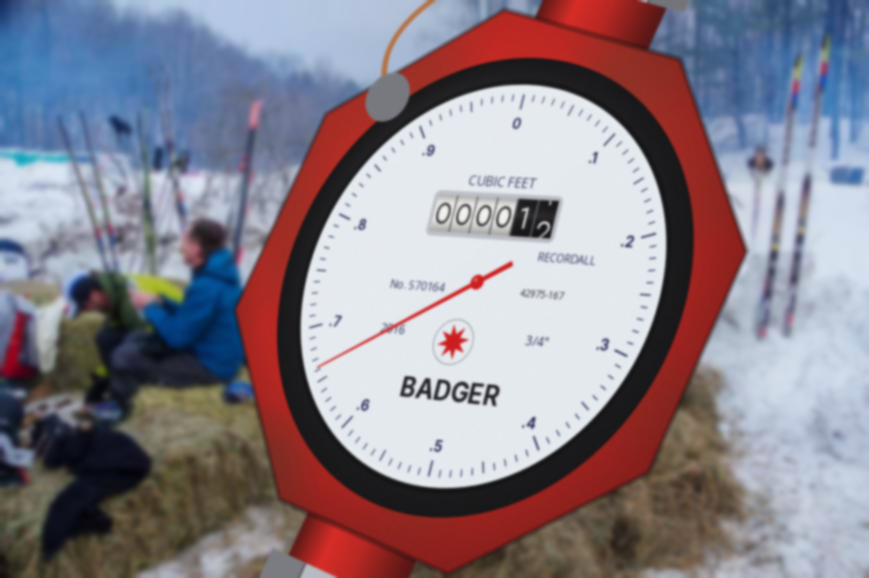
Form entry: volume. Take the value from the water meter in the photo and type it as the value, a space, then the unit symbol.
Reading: 11.66 ft³
